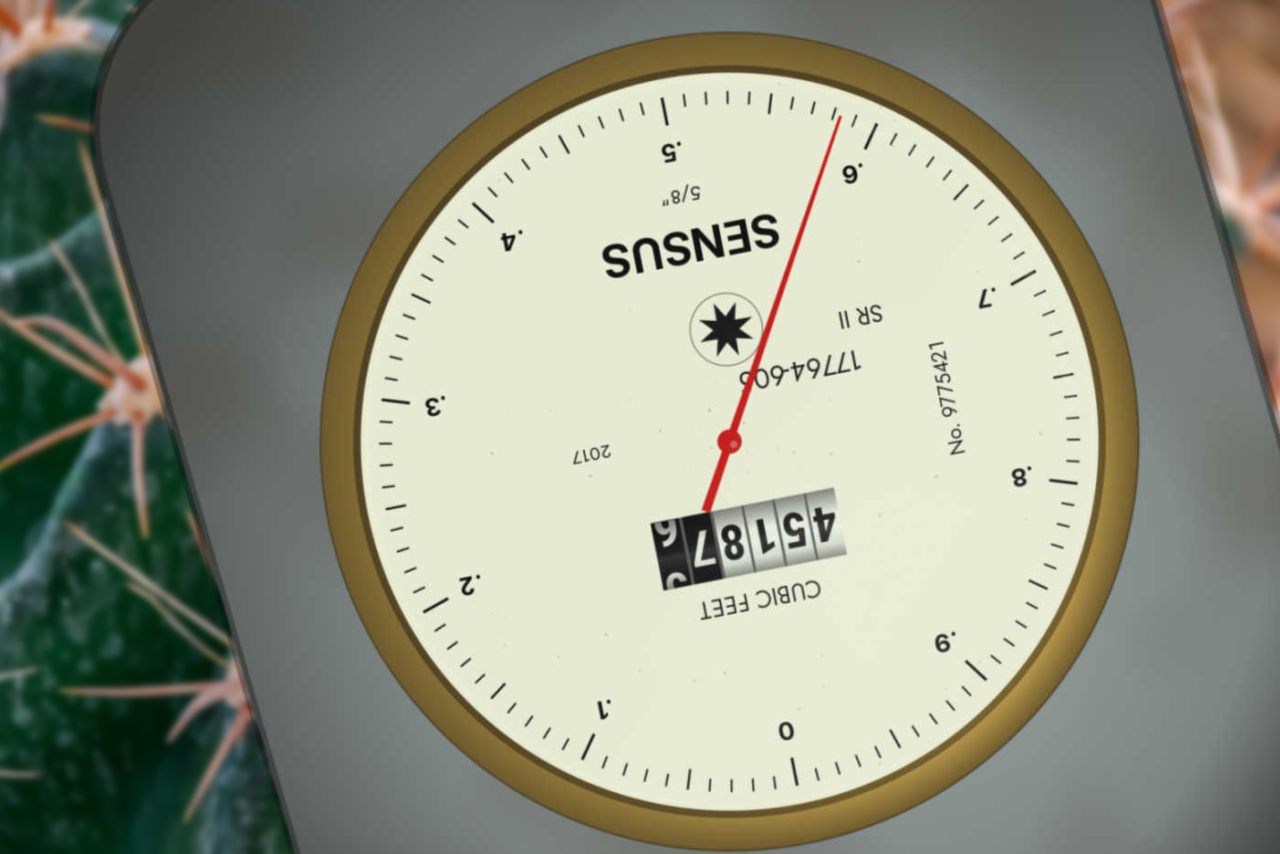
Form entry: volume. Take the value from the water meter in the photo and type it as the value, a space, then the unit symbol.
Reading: 451875.58 ft³
